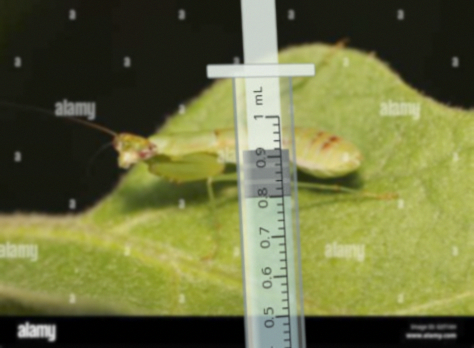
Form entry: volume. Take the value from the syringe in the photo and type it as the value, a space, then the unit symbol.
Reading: 0.8 mL
